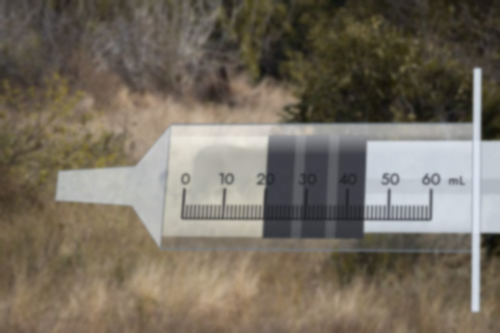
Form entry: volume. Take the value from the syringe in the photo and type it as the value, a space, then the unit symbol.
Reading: 20 mL
